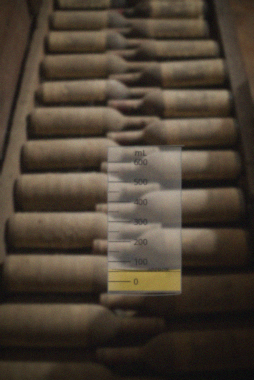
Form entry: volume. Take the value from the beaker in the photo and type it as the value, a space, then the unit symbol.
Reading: 50 mL
